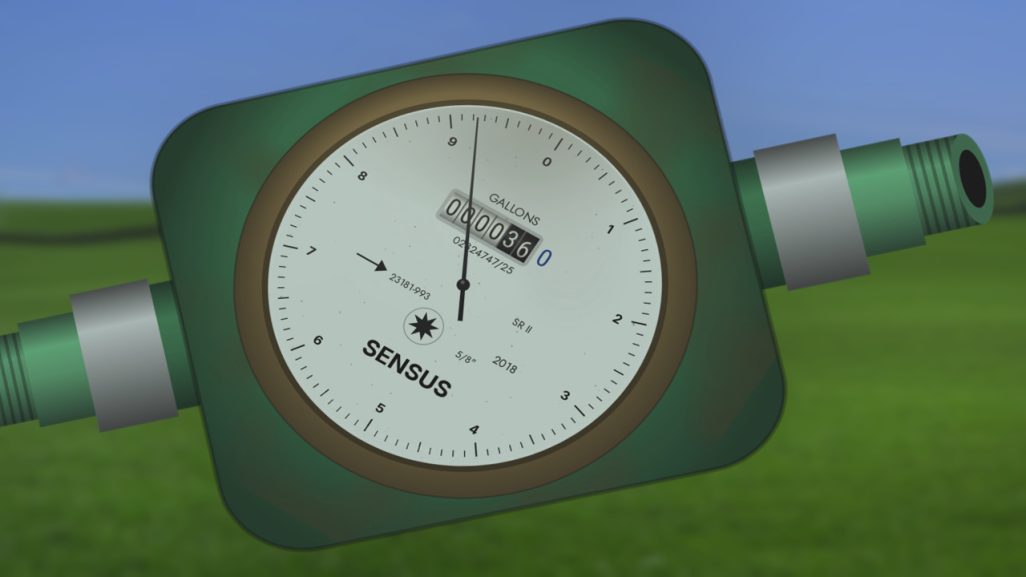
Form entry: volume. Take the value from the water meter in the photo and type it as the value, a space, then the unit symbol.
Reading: 359.2 gal
